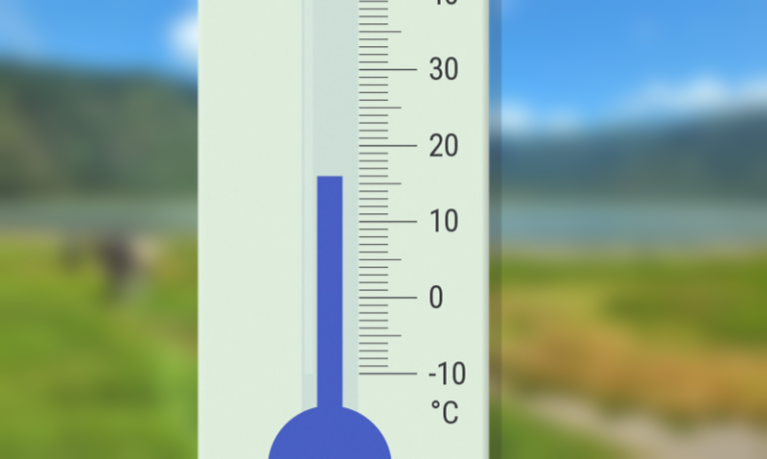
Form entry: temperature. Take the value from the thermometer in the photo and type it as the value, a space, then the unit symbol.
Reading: 16 °C
